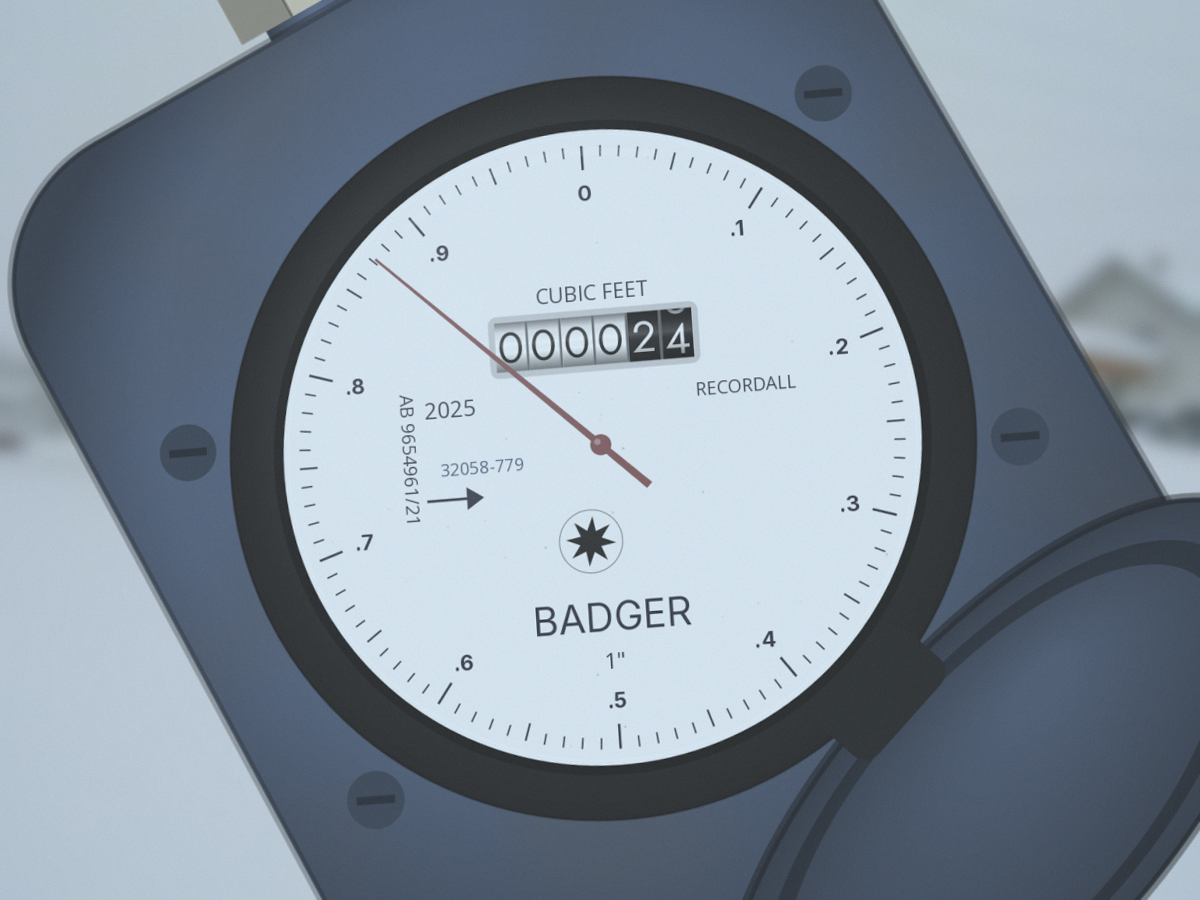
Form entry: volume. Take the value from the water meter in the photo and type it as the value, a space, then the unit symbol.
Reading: 23.87 ft³
